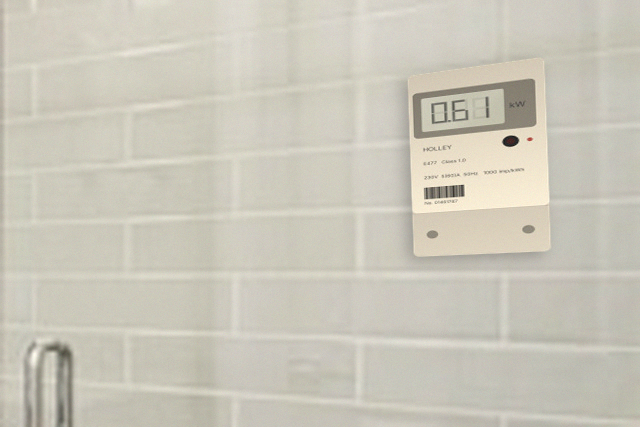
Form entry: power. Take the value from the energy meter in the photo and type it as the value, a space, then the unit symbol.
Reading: 0.61 kW
